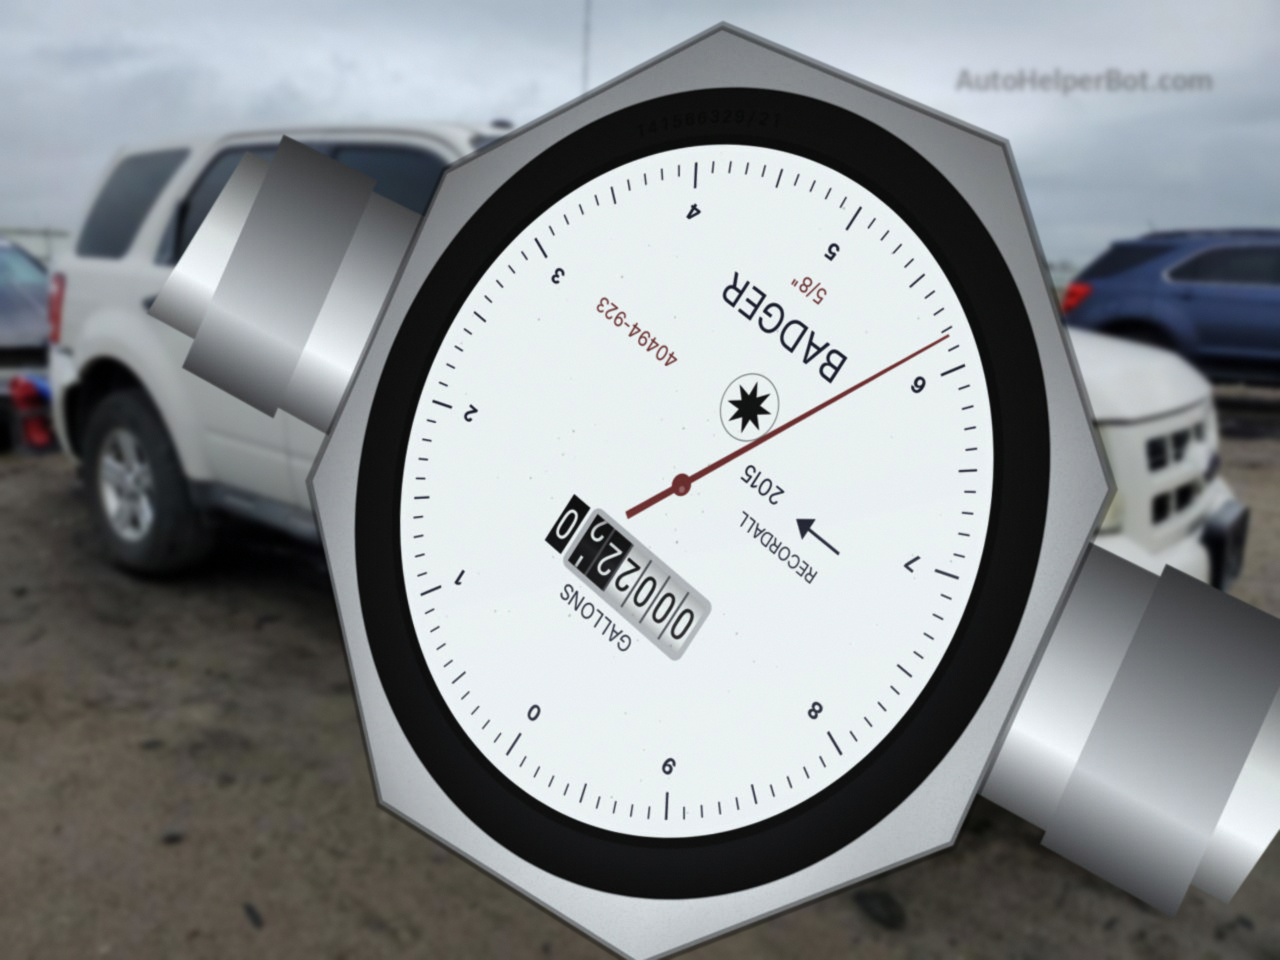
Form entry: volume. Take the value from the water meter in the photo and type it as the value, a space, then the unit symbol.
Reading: 2215.8 gal
